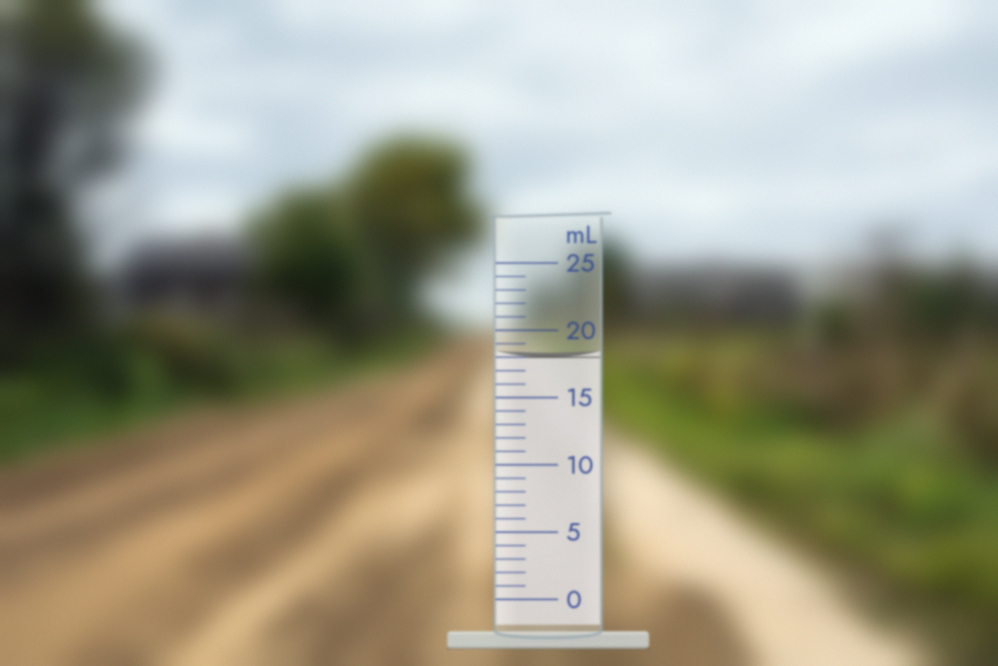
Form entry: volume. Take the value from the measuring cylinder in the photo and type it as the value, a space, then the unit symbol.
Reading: 18 mL
